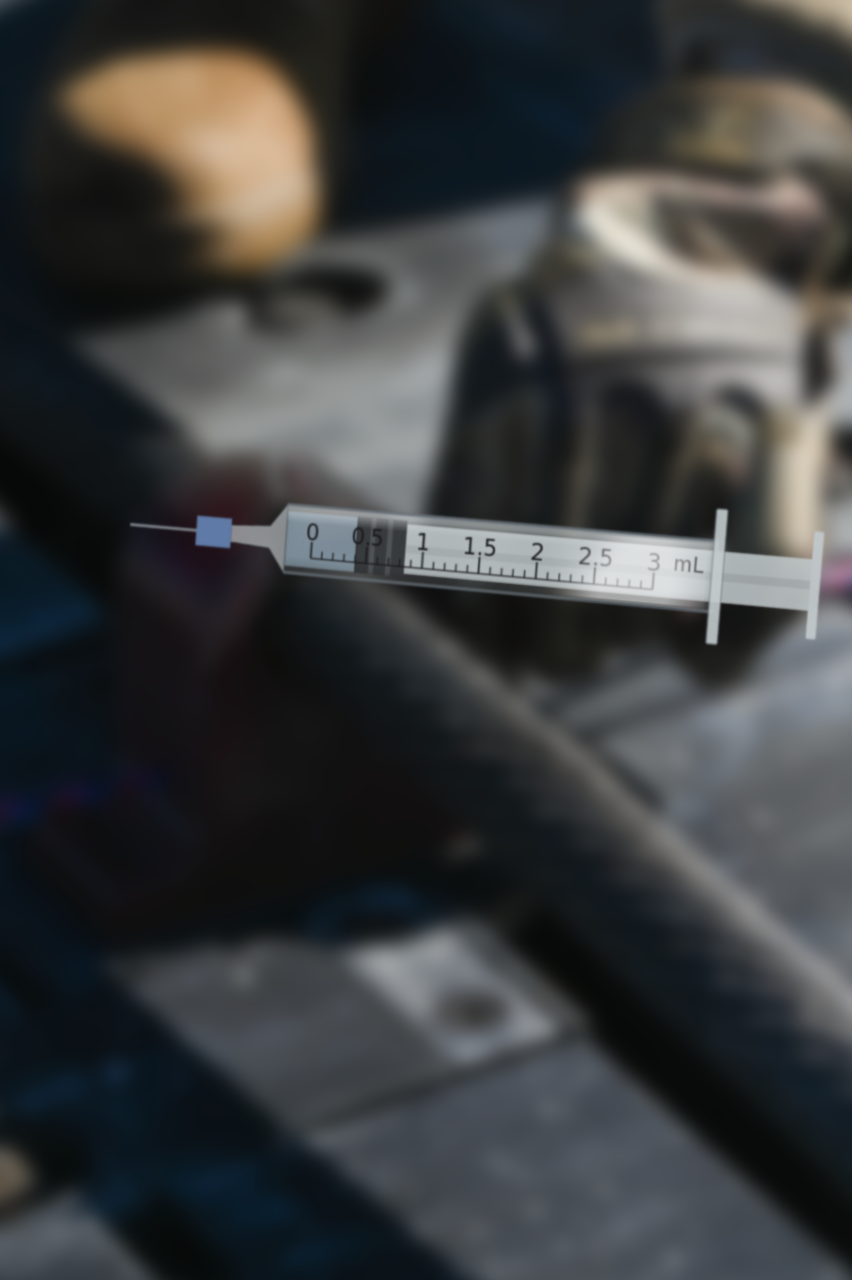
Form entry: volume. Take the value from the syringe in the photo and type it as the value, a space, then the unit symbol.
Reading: 0.4 mL
